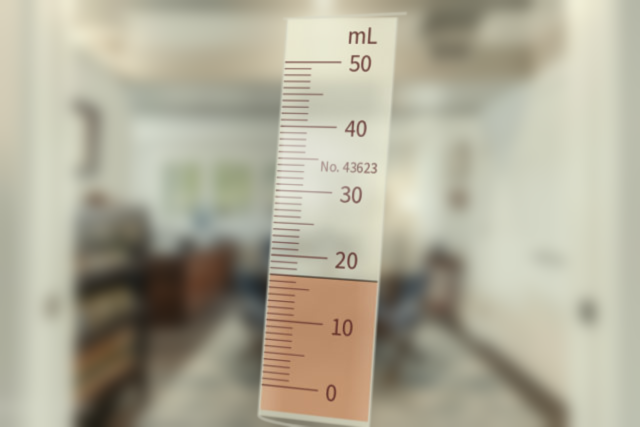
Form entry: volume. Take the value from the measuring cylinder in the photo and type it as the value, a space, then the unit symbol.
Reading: 17 mL
